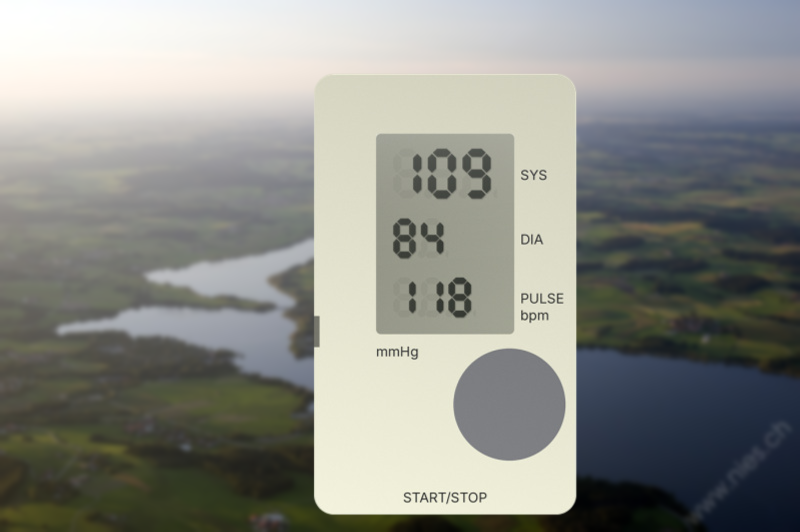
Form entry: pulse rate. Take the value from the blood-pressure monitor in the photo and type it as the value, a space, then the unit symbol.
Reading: 118 bpm
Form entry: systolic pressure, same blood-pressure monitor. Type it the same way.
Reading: 109 mmHg
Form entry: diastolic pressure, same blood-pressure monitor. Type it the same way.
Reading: 84 mmHg
